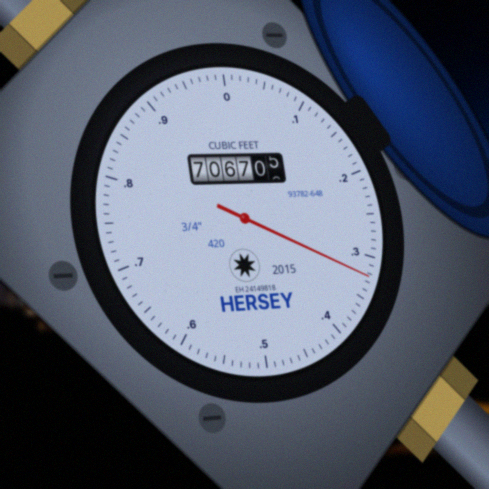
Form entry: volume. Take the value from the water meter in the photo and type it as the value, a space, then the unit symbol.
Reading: 706705.32 ft³
